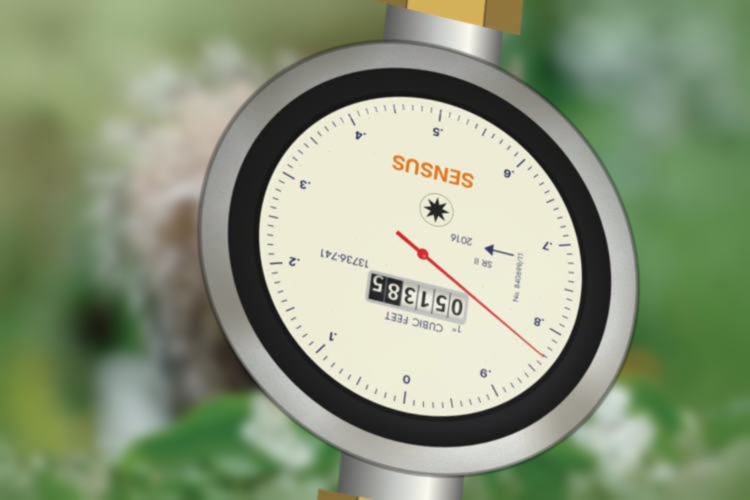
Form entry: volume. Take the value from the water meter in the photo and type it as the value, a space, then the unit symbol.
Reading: 51384.83 ft³
